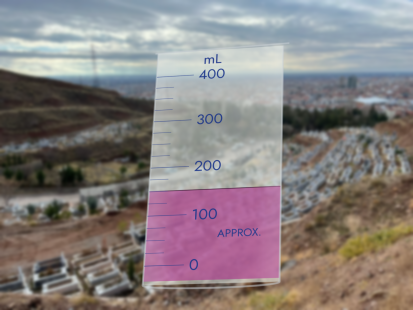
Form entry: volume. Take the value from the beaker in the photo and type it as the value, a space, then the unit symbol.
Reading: 150 mL
